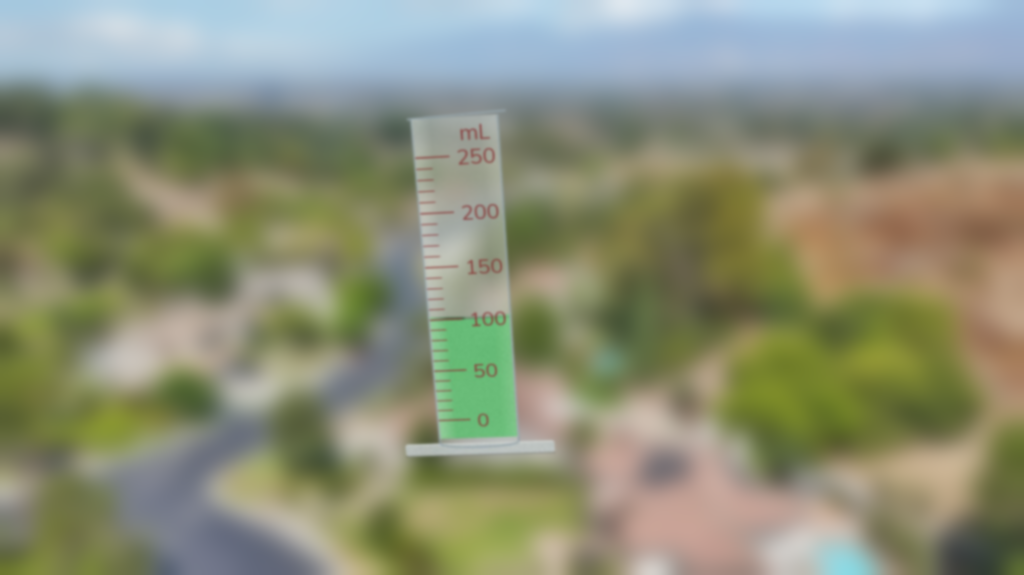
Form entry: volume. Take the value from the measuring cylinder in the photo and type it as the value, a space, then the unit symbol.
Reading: 100 mL
